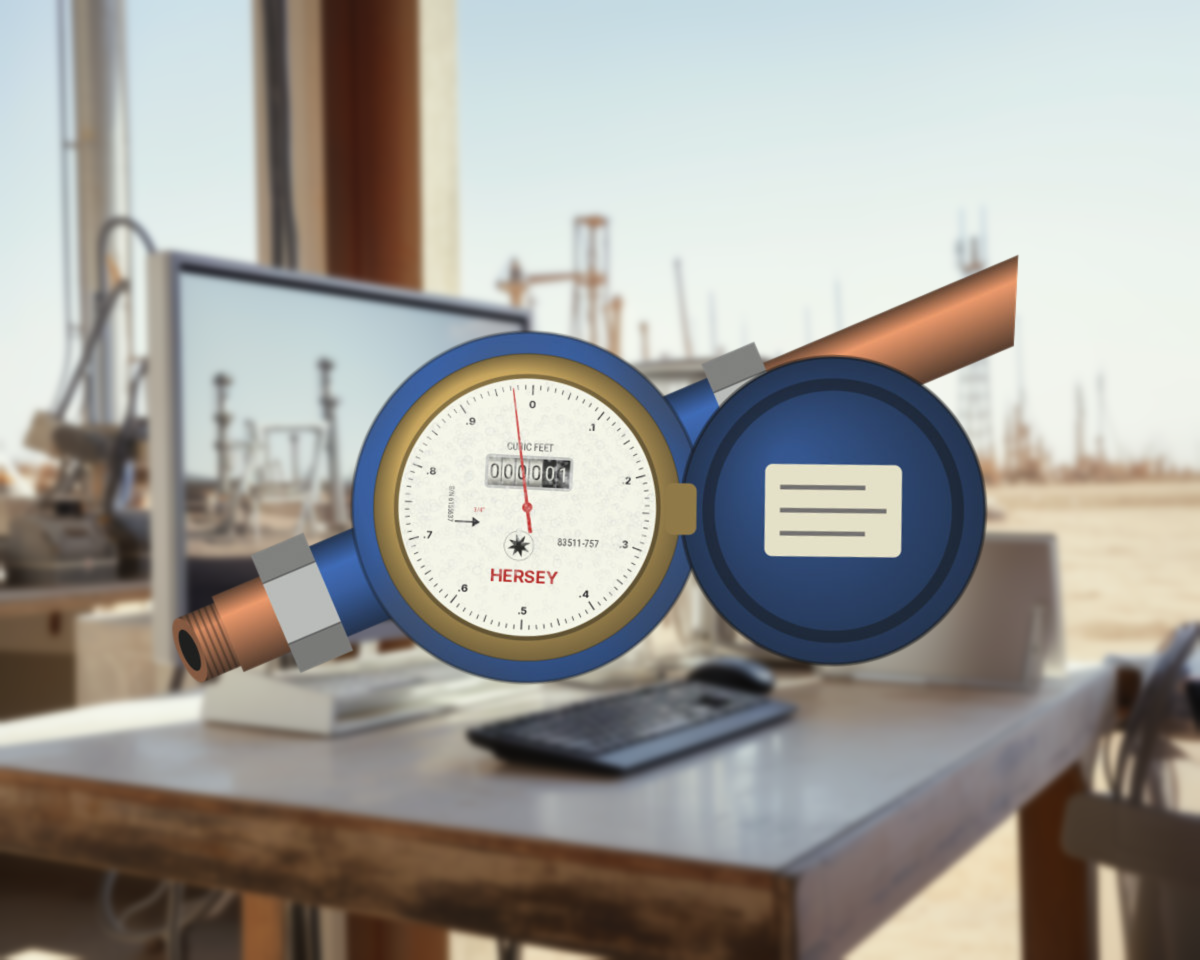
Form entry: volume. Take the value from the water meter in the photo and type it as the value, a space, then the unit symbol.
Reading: 0.97 ft³
